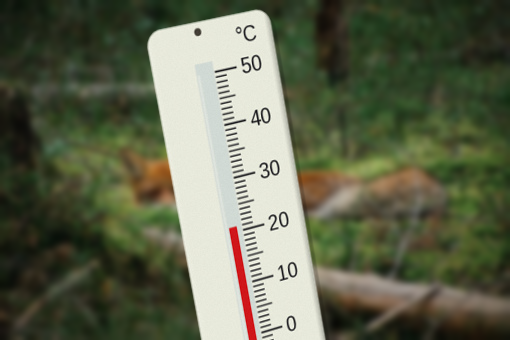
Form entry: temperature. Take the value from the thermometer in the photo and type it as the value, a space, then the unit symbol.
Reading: 21 °C
